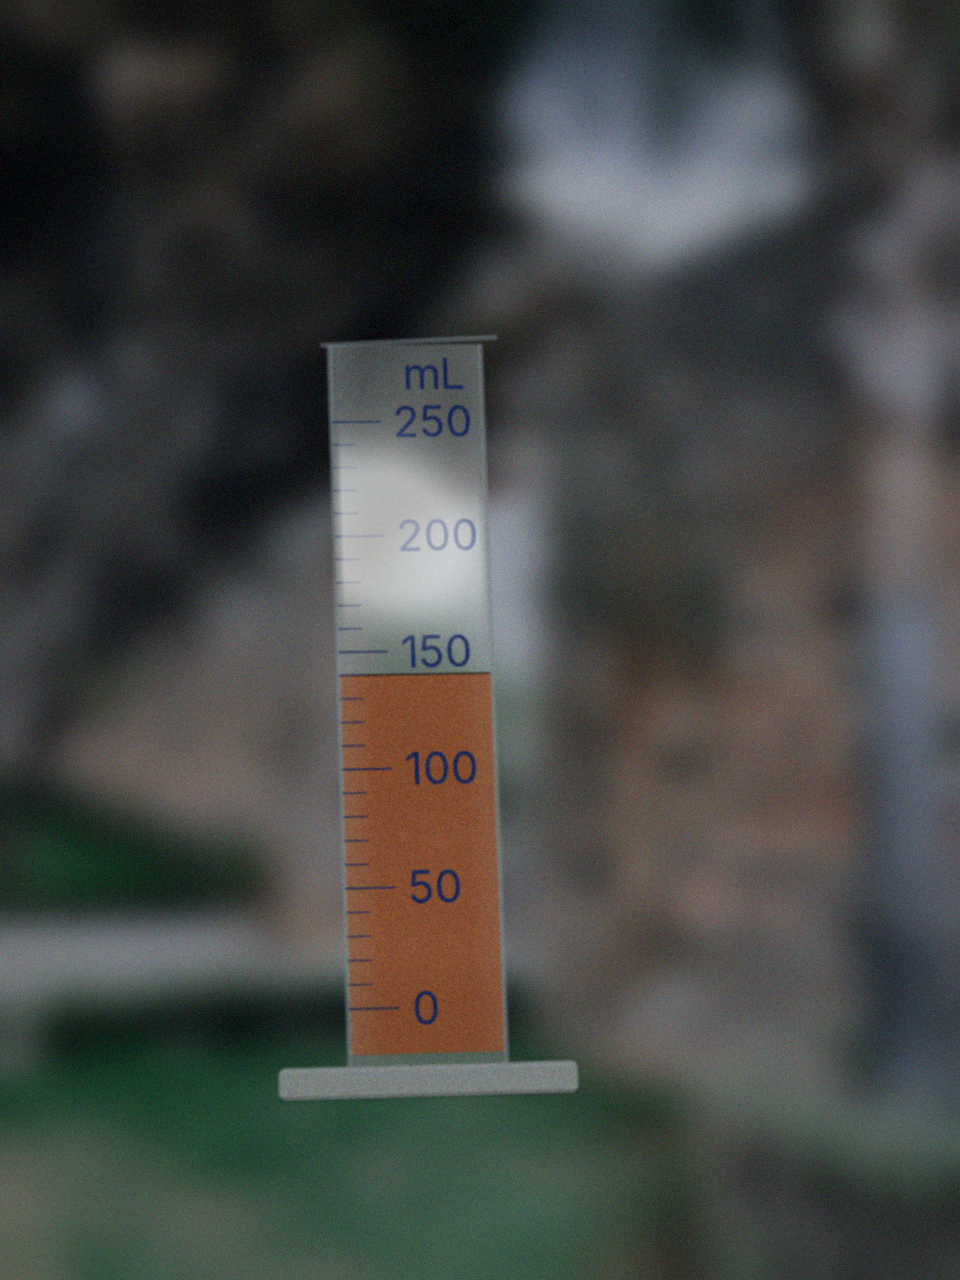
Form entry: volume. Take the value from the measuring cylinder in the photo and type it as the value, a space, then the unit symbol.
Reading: 140 mL
